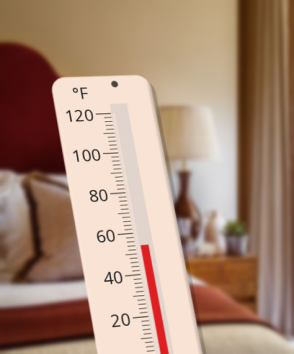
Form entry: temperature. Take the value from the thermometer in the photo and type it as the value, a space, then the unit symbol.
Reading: 54 °F
